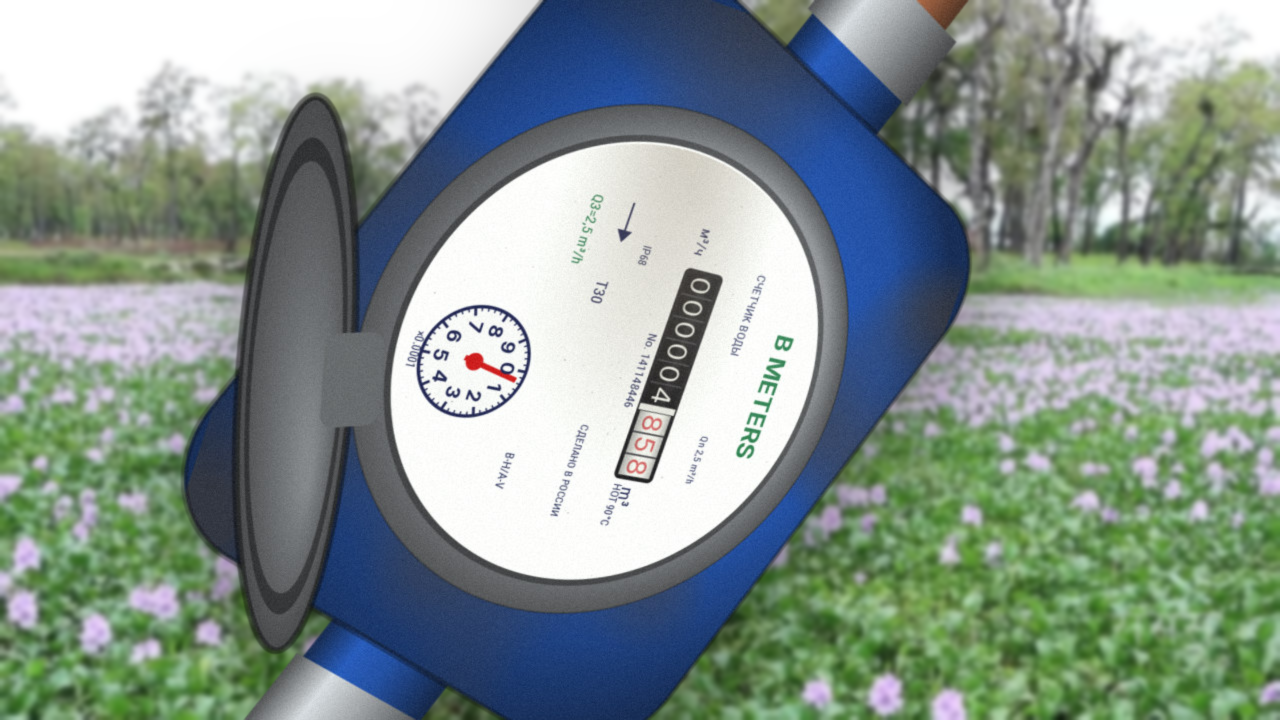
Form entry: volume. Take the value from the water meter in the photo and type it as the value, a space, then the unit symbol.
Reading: 4.8580 m³
